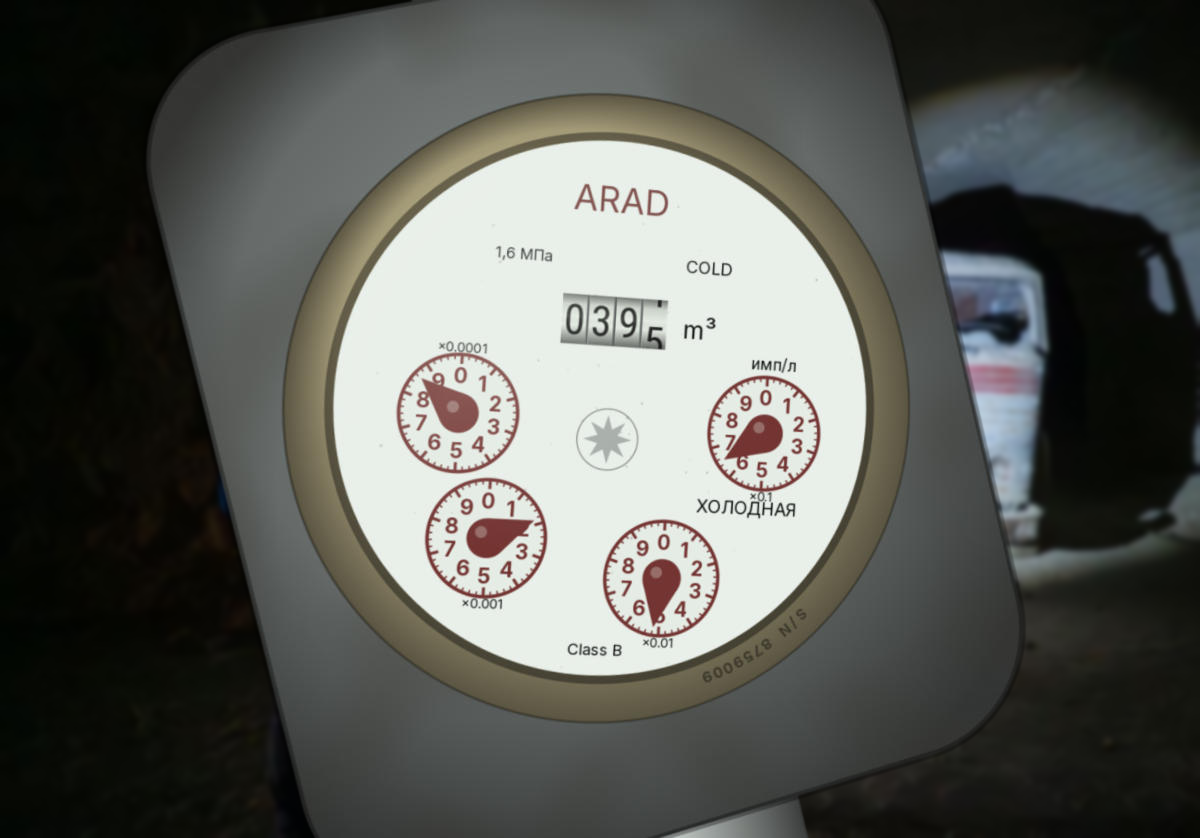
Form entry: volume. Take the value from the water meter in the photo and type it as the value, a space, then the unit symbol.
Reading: 394.6518 m³
